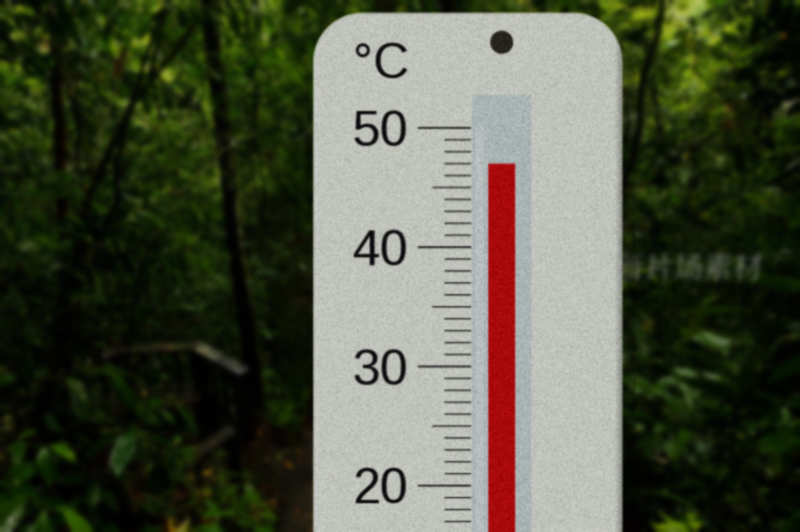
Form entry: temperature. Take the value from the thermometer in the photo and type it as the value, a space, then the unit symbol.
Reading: 47 °C
